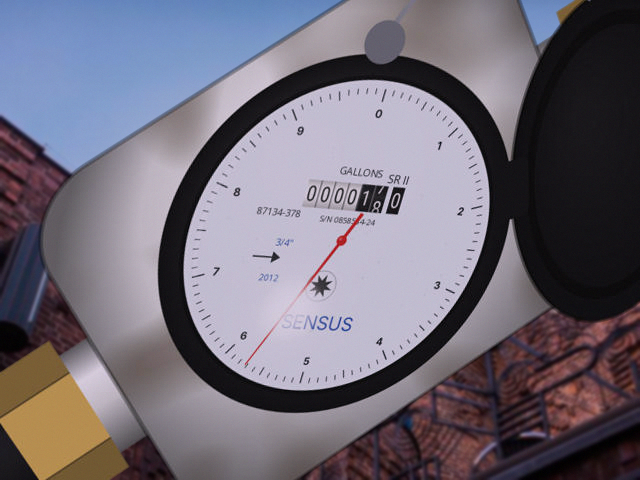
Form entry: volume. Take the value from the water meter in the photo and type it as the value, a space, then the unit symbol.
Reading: 175.7 gal
